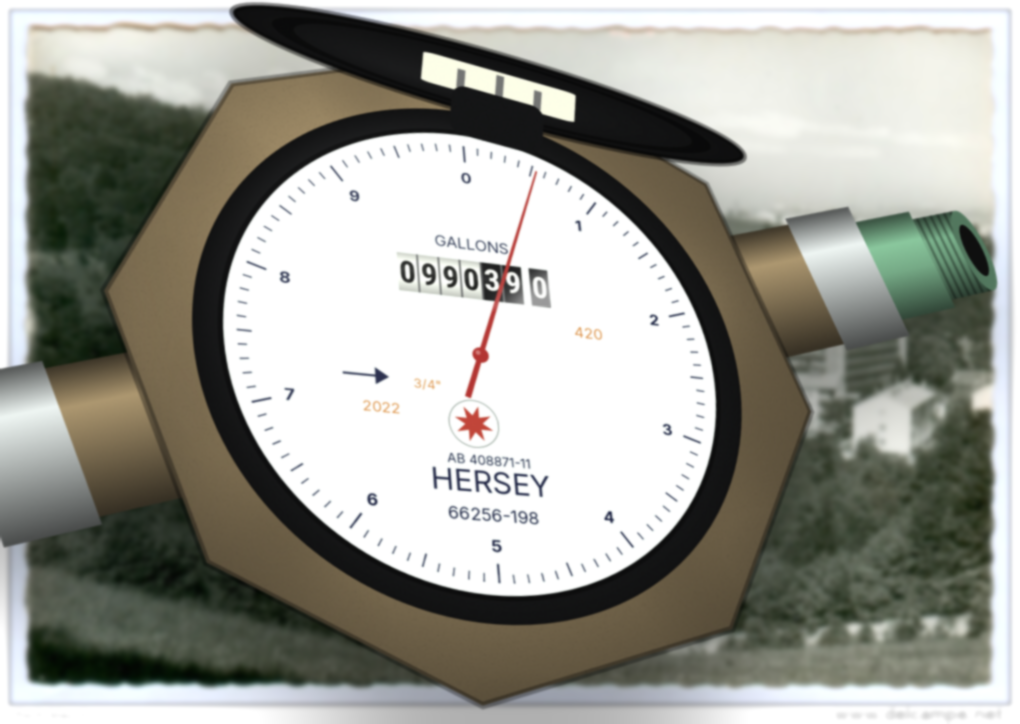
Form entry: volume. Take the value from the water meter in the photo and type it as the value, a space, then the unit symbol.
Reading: 990390.5 gal
